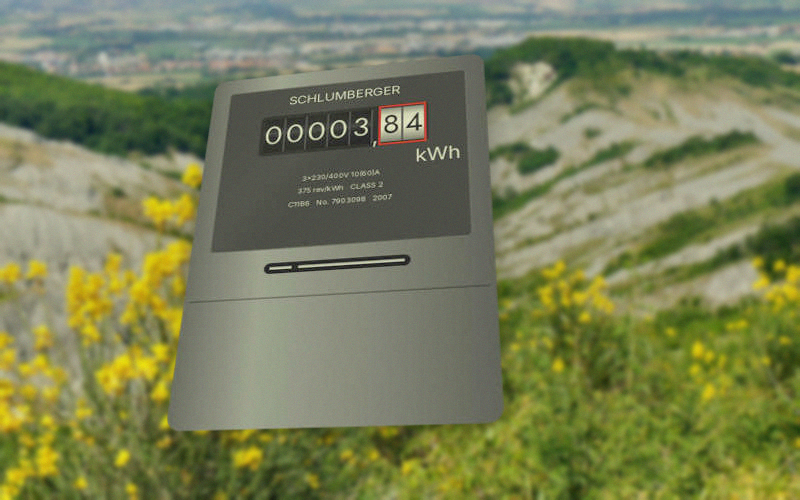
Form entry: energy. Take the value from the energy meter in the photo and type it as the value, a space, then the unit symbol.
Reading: 3.84 kWh
